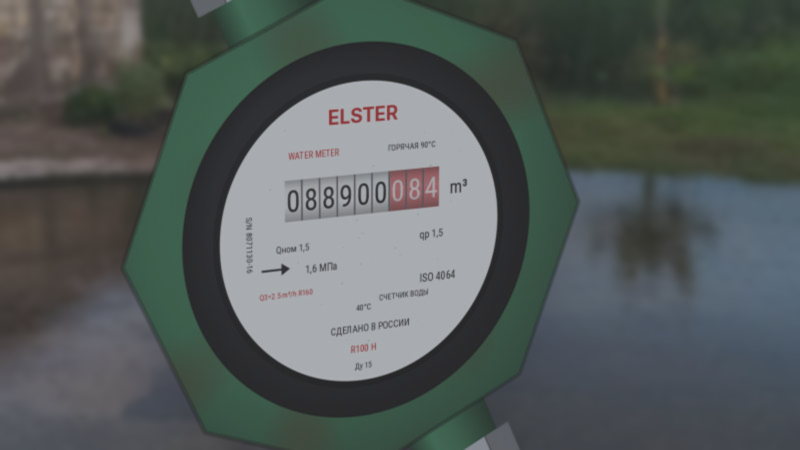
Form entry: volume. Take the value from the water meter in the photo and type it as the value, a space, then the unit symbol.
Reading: 88900.084 m³
